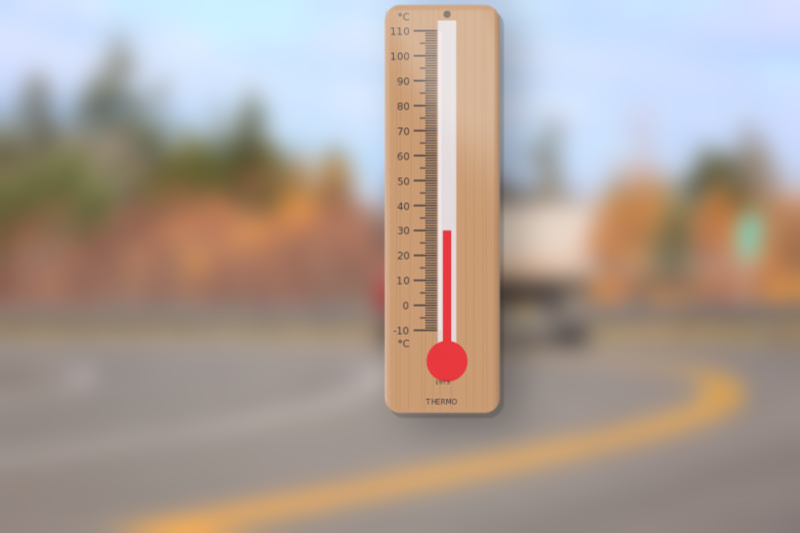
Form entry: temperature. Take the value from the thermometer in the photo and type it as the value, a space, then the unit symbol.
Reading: 30 °C
